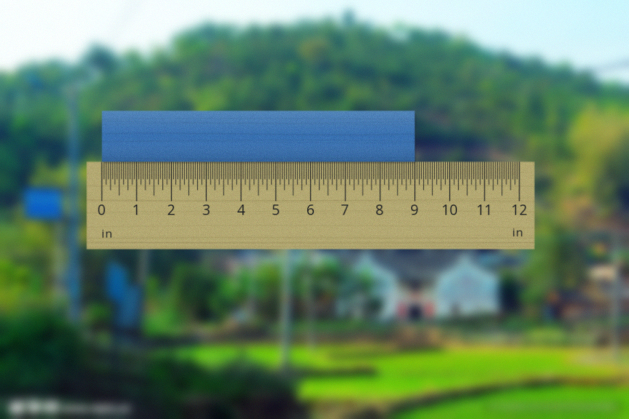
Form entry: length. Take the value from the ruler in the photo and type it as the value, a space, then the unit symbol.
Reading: 9 in
